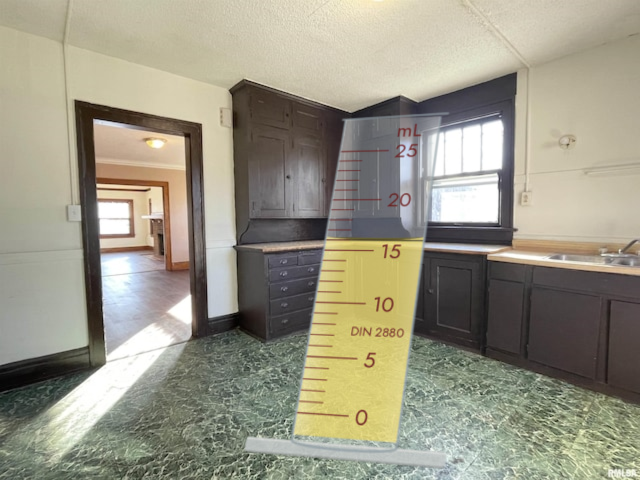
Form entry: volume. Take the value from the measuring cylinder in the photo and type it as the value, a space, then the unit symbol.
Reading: 16 mL
